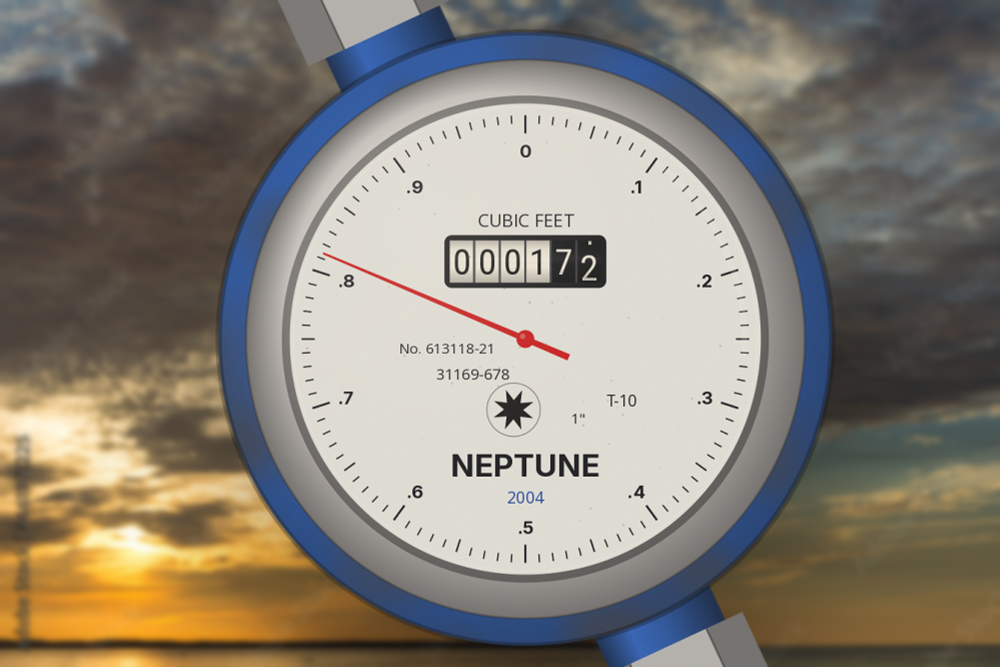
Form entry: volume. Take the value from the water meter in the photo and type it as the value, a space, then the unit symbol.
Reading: 171.81 ft³
